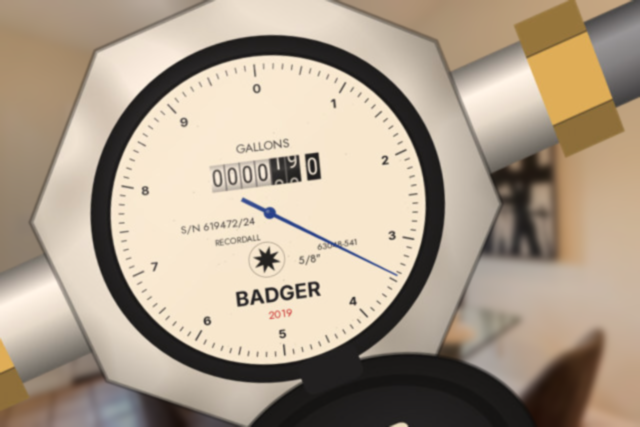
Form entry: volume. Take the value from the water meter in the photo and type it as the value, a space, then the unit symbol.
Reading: 193.4 gal
